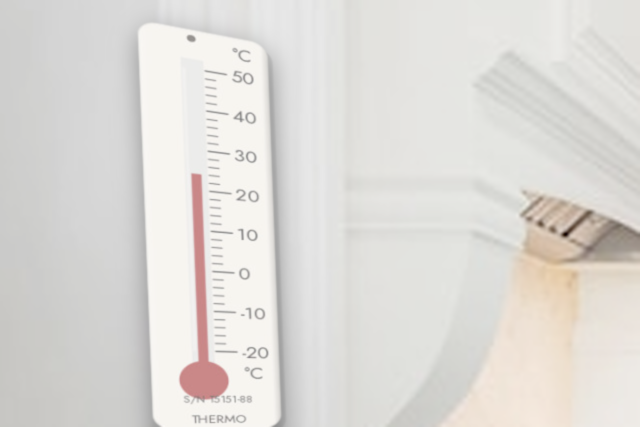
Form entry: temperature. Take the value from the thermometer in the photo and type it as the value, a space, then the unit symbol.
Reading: 24 °C
